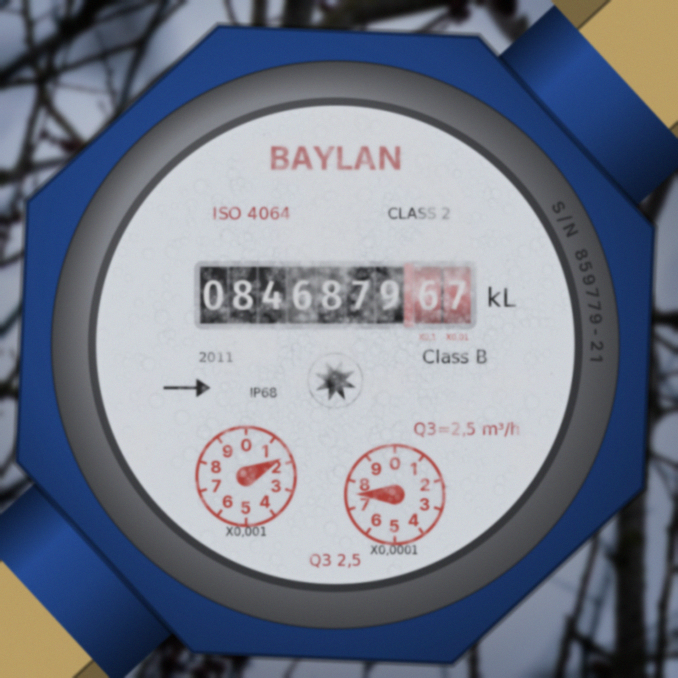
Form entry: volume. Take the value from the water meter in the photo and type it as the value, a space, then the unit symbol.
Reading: 846879.6717 kL
